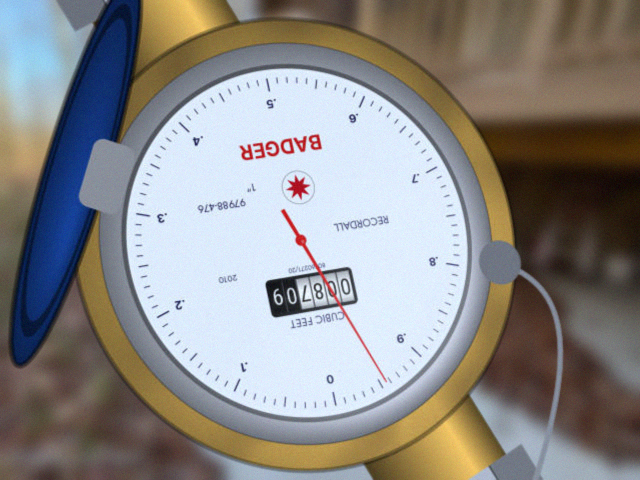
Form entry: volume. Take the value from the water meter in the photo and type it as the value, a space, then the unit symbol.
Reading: 8708.94 ft³
